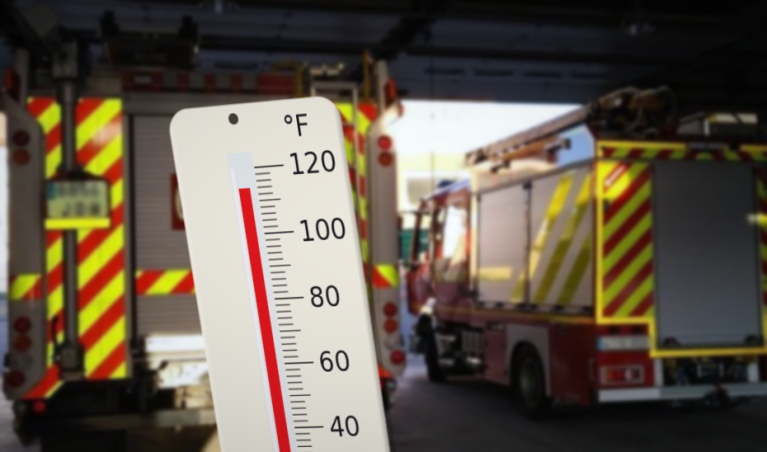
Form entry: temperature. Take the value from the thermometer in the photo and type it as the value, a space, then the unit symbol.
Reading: 114 °F
